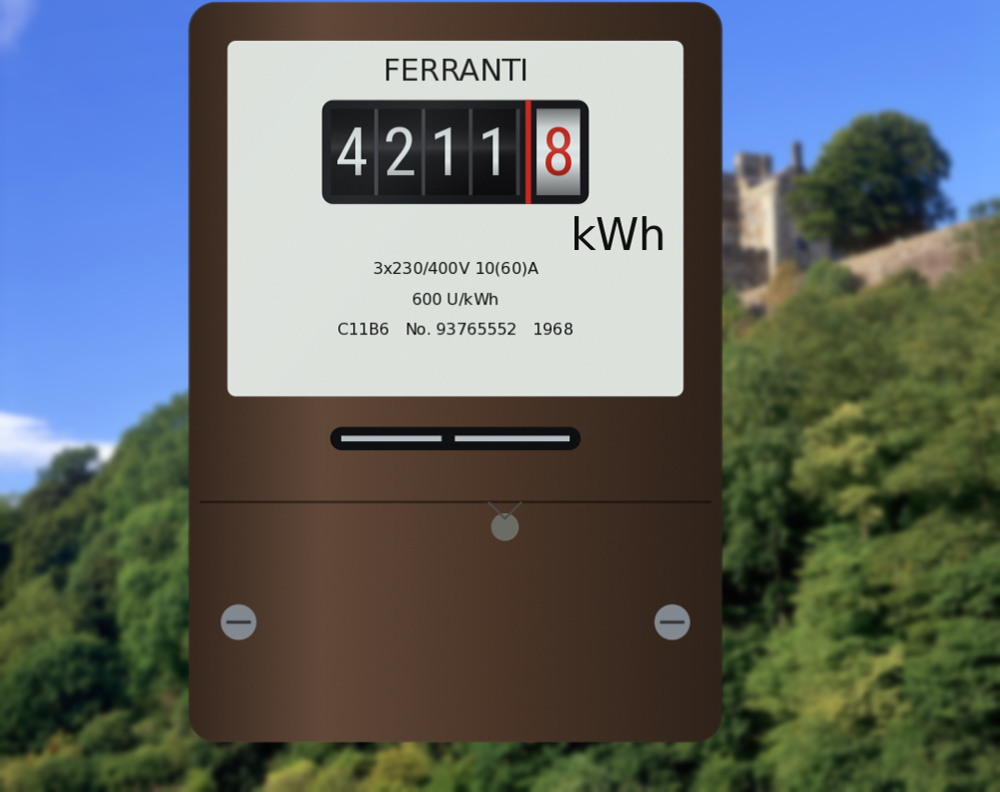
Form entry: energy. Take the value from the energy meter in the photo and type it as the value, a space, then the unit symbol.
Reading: 4211.8 kWh
